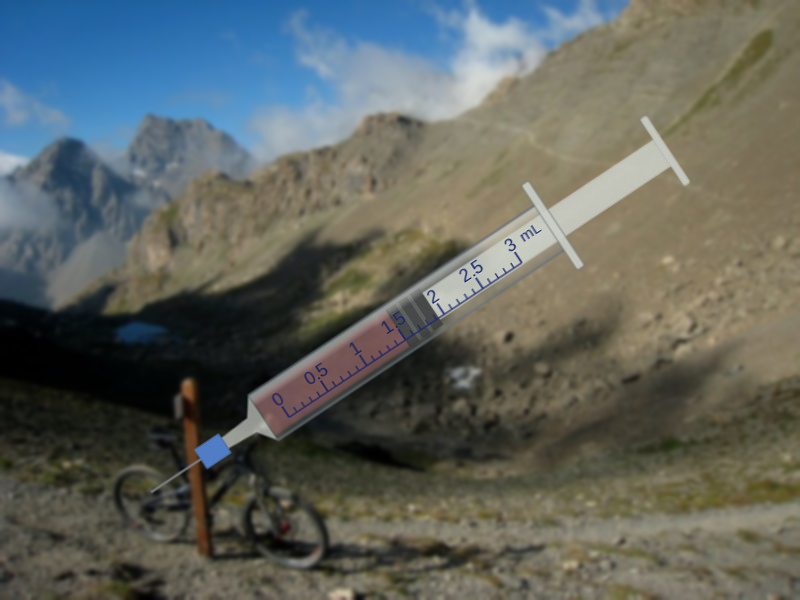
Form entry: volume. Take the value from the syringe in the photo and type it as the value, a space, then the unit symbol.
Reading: 1.5 mL
